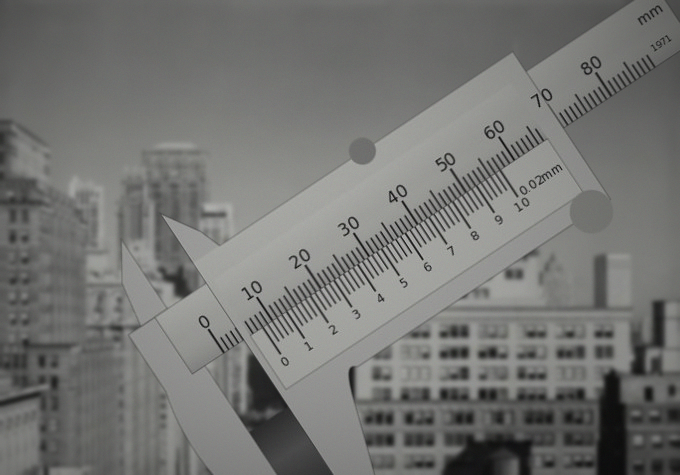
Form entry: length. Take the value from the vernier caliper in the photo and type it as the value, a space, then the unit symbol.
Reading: 8.0 mm
